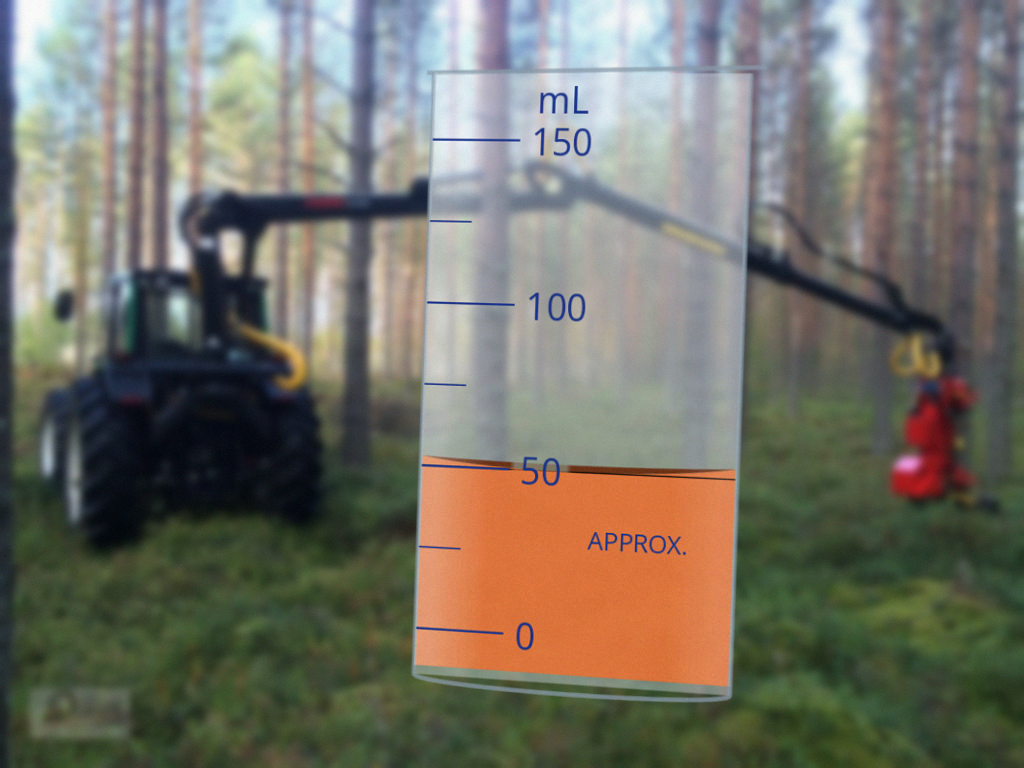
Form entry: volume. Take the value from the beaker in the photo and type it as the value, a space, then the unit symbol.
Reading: 50 mL
